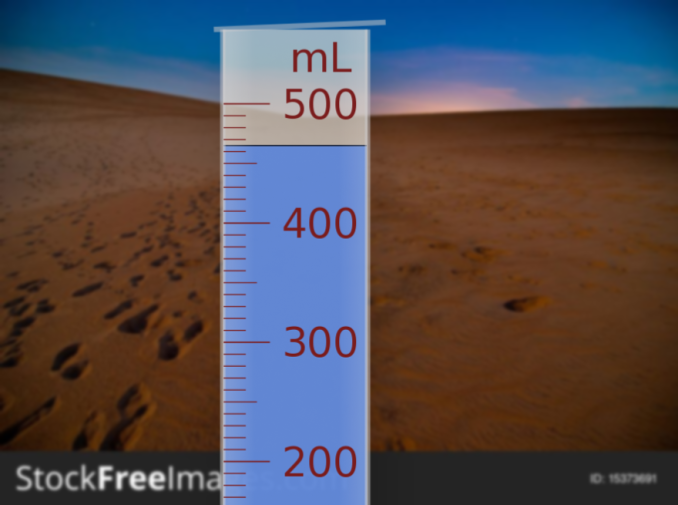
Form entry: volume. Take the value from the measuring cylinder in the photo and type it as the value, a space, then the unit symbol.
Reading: 465 mL
